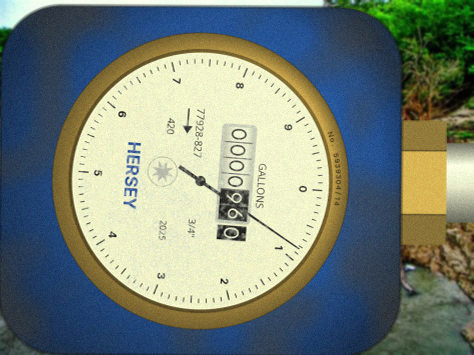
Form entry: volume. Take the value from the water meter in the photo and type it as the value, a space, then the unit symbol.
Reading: 960.8 gal
